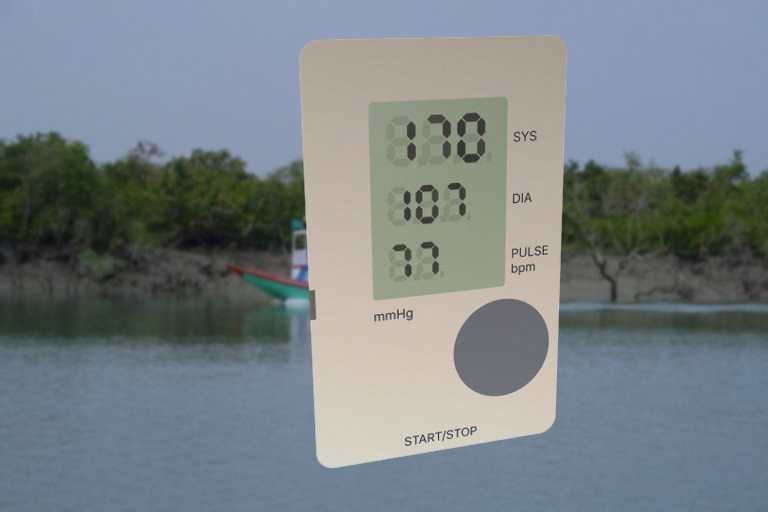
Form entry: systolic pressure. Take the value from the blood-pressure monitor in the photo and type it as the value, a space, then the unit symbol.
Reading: 170 mmHg
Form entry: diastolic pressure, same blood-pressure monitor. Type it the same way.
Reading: 107 mmHg
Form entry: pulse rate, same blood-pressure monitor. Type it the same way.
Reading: 77 bpm
